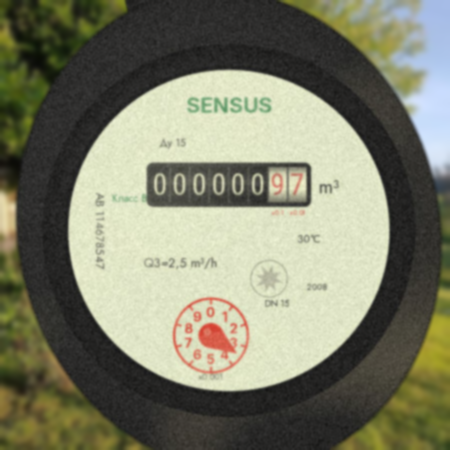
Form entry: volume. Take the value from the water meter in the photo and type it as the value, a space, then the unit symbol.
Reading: 0.973 m³
